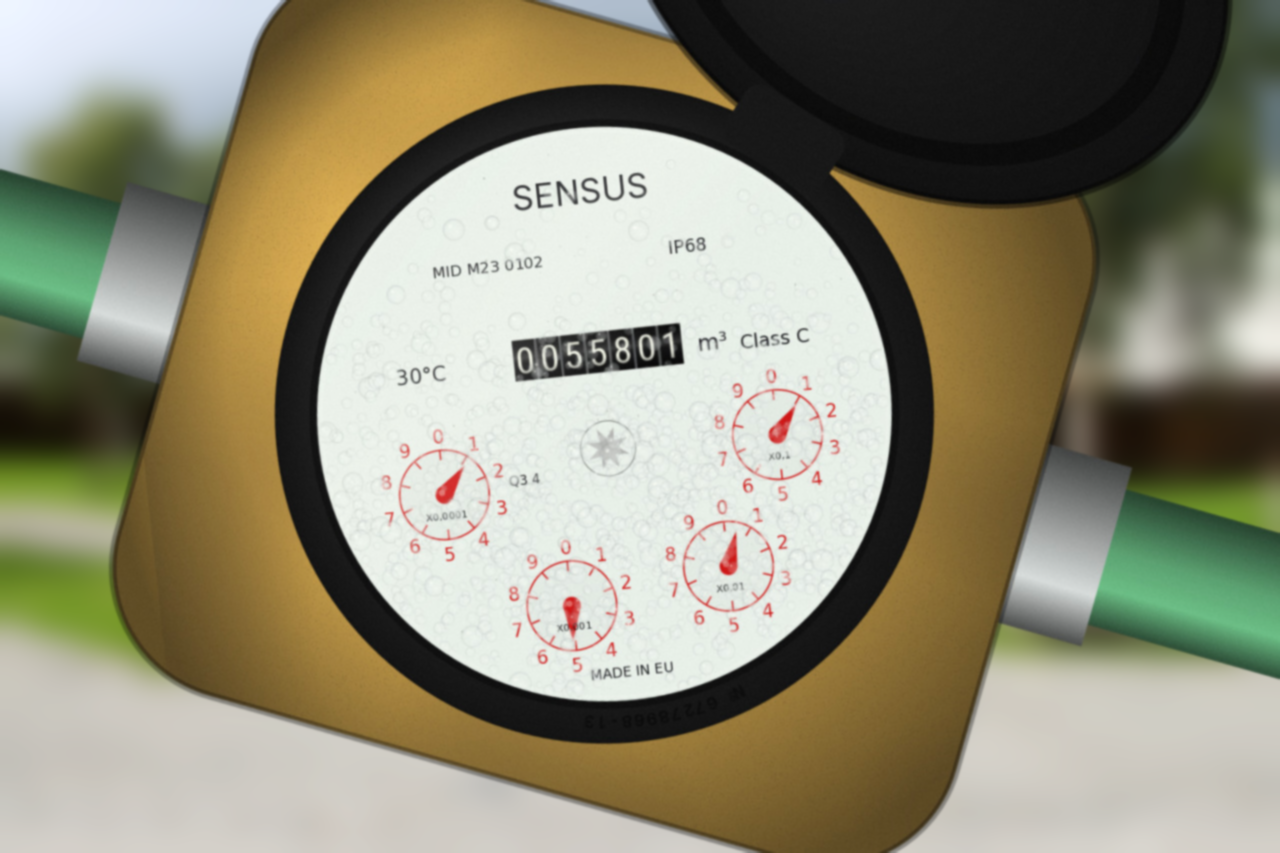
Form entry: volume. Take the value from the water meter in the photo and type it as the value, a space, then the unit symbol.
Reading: 55801.1051 m³
